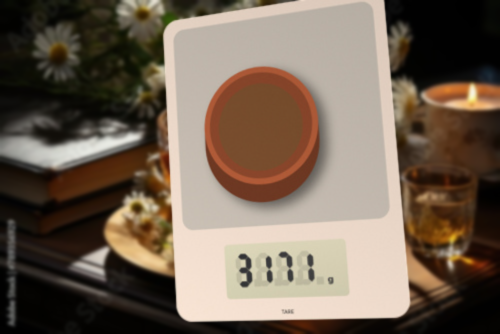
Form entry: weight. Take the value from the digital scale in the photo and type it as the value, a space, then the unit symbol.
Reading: 3171 g
